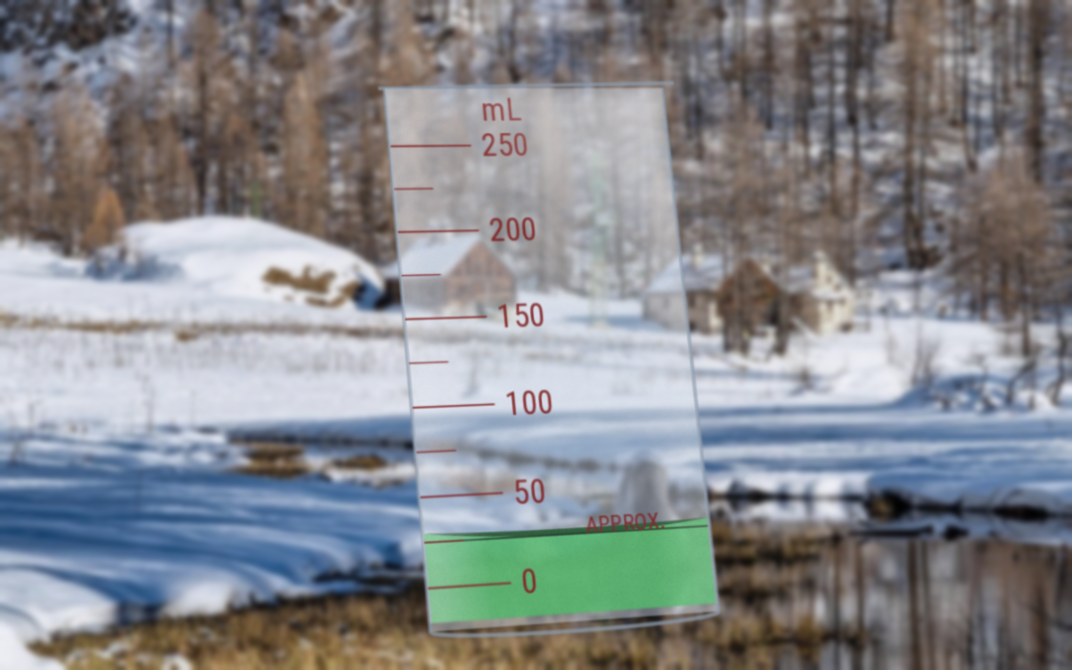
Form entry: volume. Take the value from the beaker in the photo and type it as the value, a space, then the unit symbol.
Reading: 25 mL
